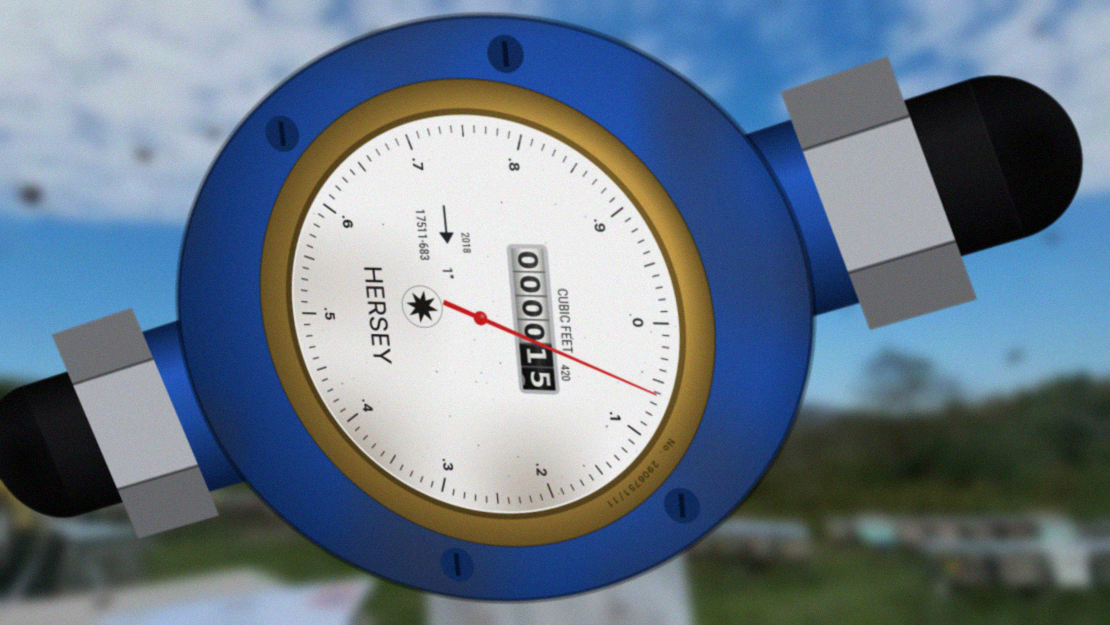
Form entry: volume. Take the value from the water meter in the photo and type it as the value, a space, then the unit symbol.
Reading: 15.06 ft³
